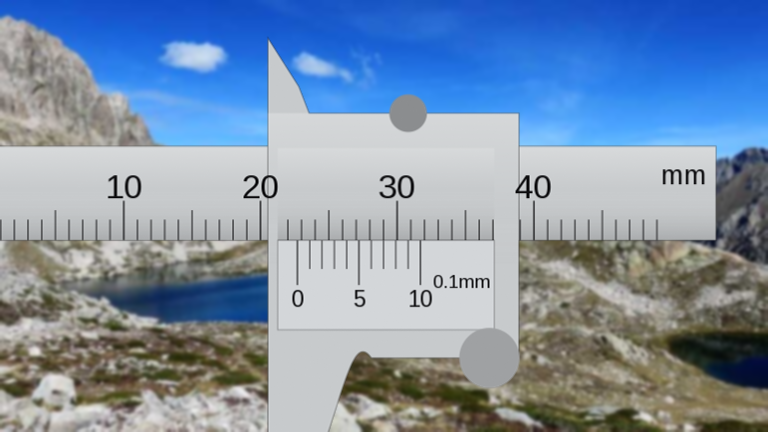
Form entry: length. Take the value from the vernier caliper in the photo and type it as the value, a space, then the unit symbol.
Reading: 22.7 mm
